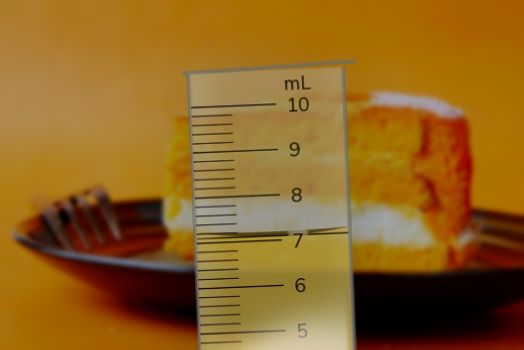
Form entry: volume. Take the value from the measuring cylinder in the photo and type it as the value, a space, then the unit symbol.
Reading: 7.1 mL
